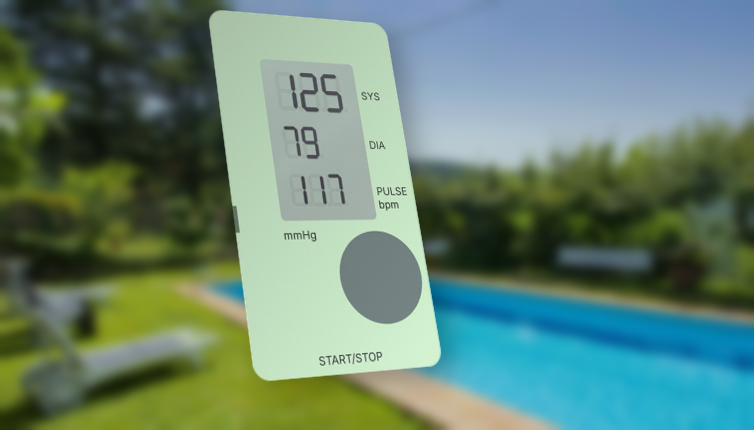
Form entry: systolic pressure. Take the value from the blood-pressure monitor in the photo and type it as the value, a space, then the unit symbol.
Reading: 125 mmHg
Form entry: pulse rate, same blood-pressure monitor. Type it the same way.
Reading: 117 bpm
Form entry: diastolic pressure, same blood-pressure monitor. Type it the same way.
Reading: 79 mmHg
